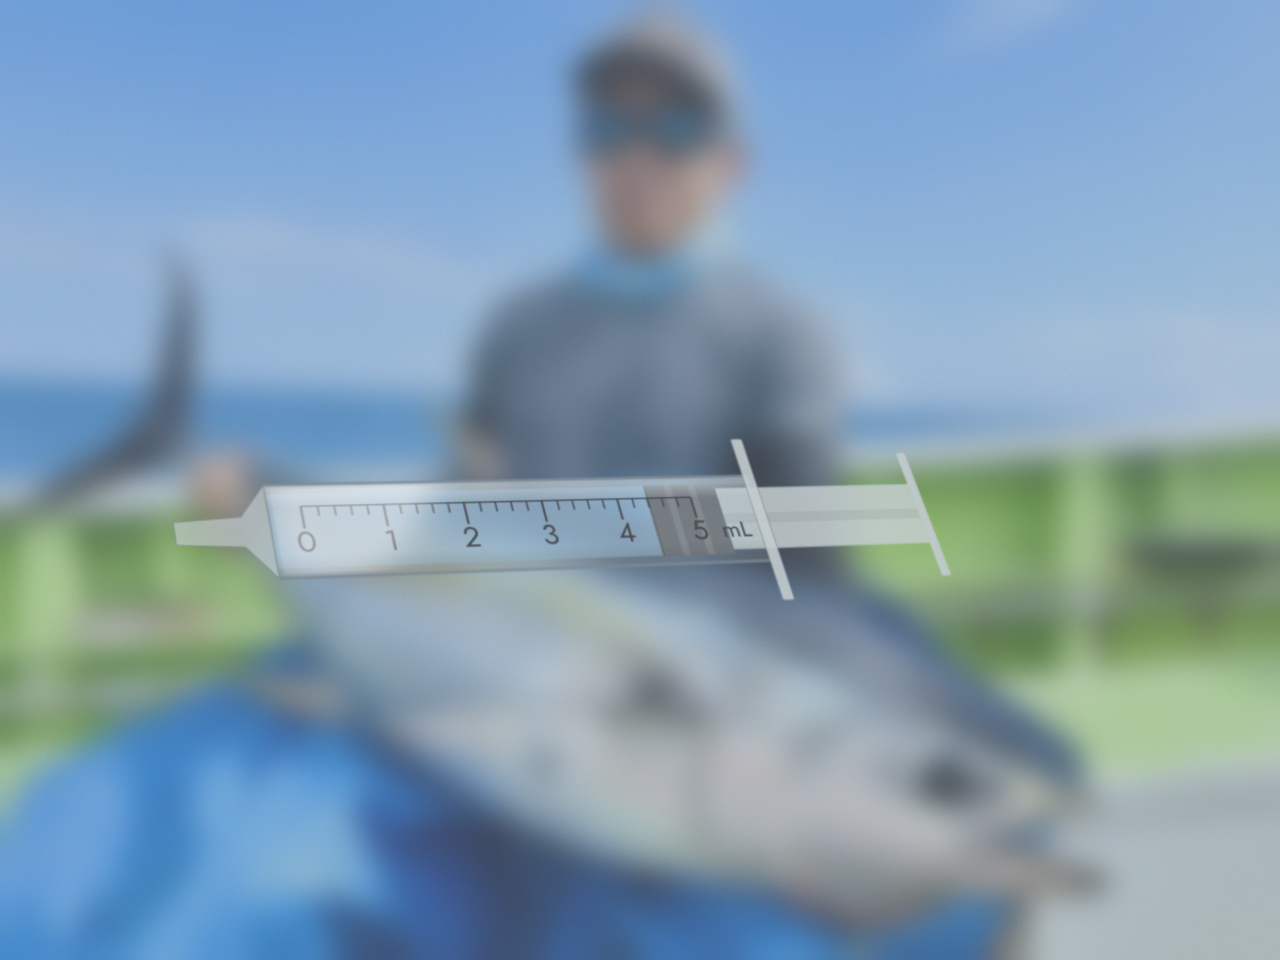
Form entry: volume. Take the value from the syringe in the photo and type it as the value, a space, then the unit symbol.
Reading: 4.4 mL
